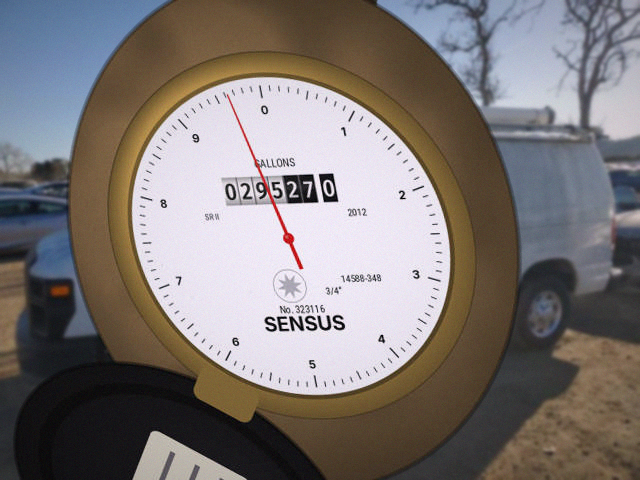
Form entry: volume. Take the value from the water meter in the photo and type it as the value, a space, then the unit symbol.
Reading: 295269.6 gal
